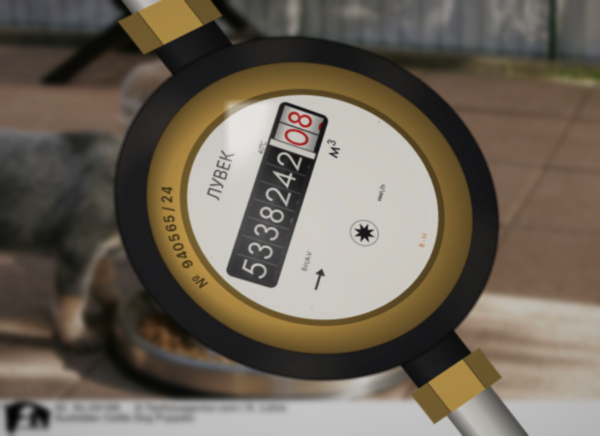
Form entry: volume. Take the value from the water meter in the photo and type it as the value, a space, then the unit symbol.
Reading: 5338242.08 m³
